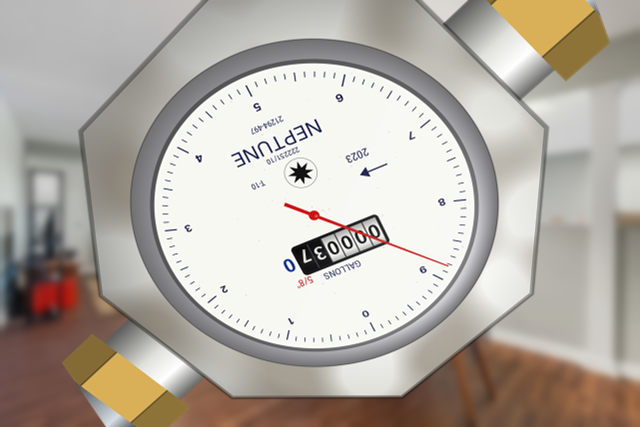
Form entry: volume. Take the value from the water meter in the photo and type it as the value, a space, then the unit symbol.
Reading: 368.8 gal
